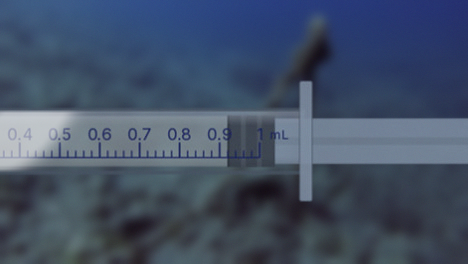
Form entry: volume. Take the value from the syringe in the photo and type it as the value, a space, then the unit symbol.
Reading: 0.92 mL
